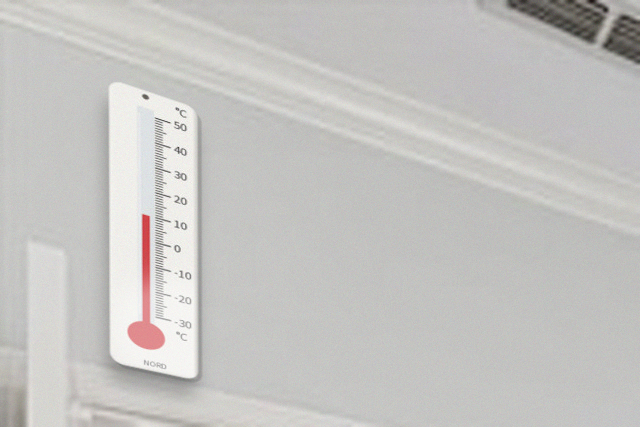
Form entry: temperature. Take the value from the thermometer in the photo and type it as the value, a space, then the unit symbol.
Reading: 10 °C
